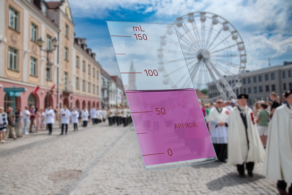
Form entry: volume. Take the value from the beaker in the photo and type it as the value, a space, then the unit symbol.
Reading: 75 mL
